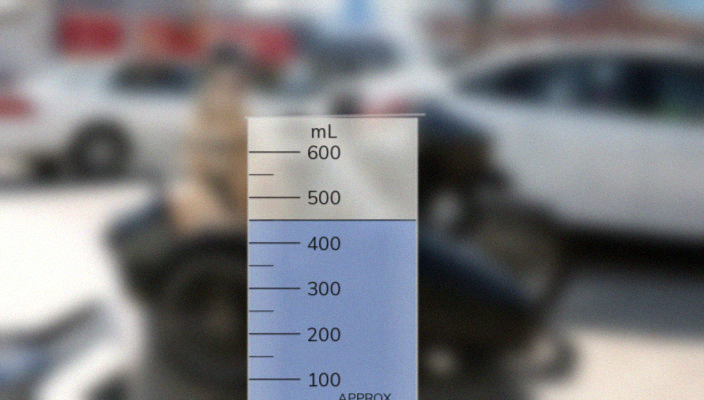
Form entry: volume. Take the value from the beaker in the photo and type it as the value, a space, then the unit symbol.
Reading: 450 mL
